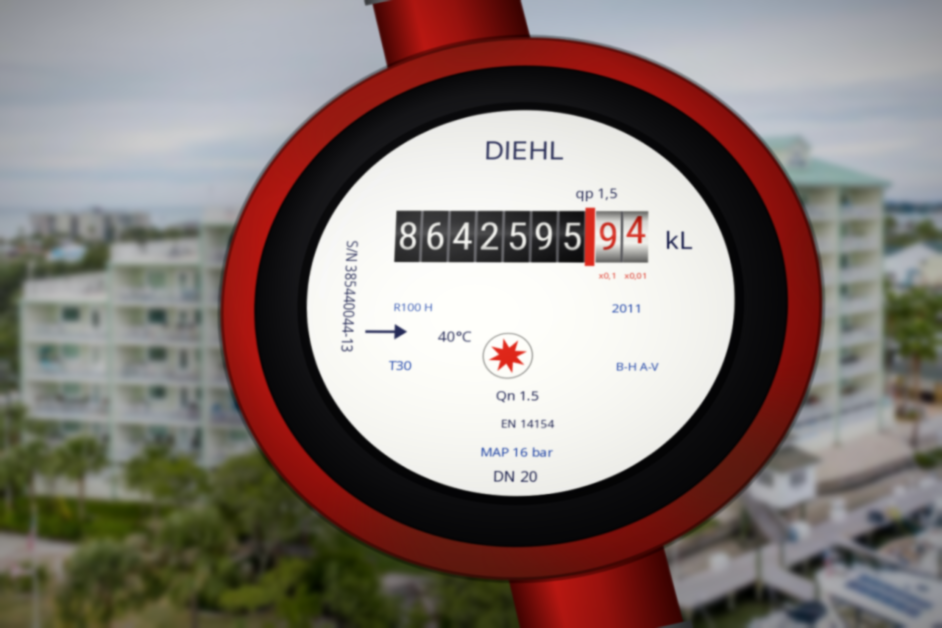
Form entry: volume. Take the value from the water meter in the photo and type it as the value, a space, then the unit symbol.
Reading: 8642595.94 kL
